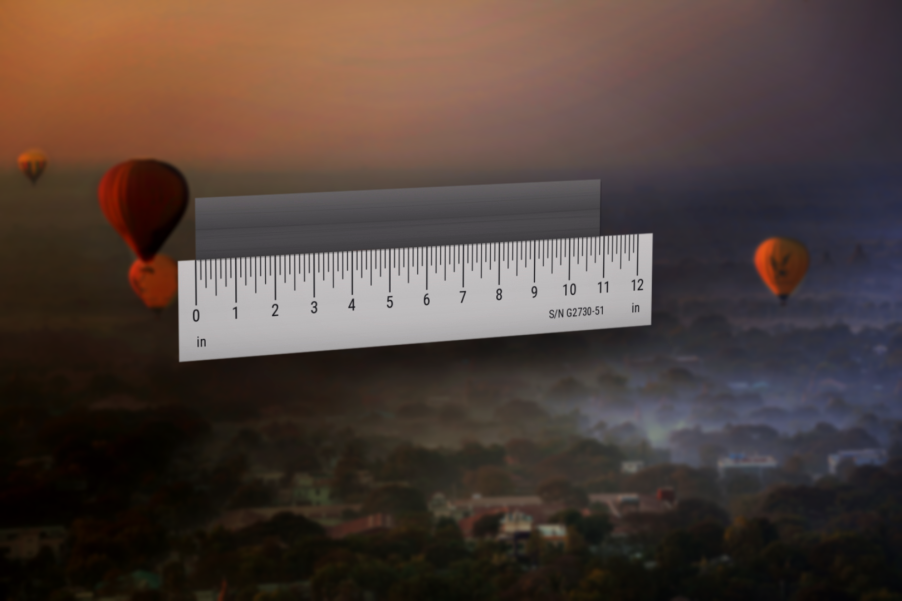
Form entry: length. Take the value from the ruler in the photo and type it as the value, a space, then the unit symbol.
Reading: 10.875 in
